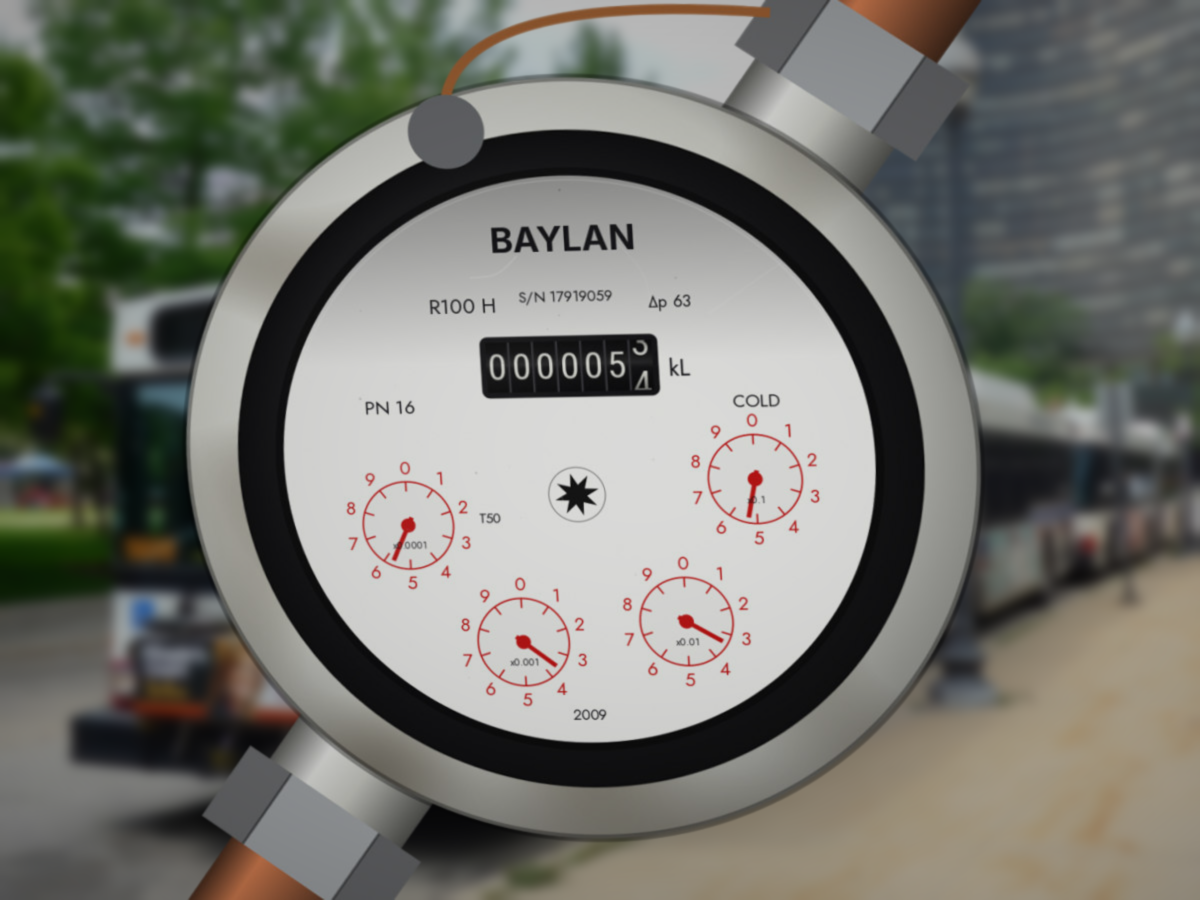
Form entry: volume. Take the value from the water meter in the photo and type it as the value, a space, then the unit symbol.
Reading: 53.5335 kL
